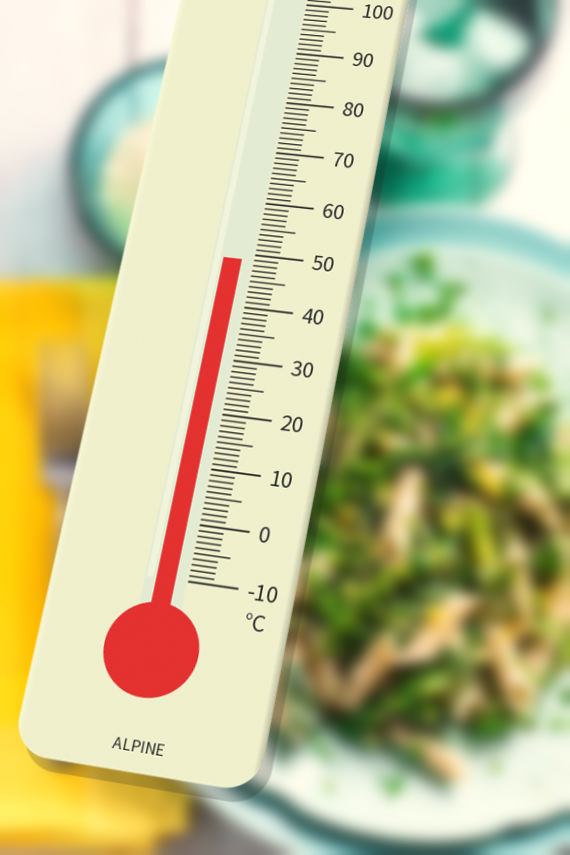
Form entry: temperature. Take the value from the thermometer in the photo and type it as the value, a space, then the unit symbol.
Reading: 49 °C
